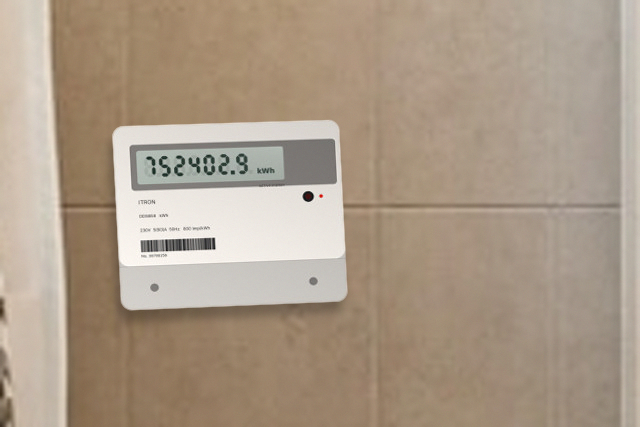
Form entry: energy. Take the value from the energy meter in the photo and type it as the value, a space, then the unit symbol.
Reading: 752402.9 kWh
